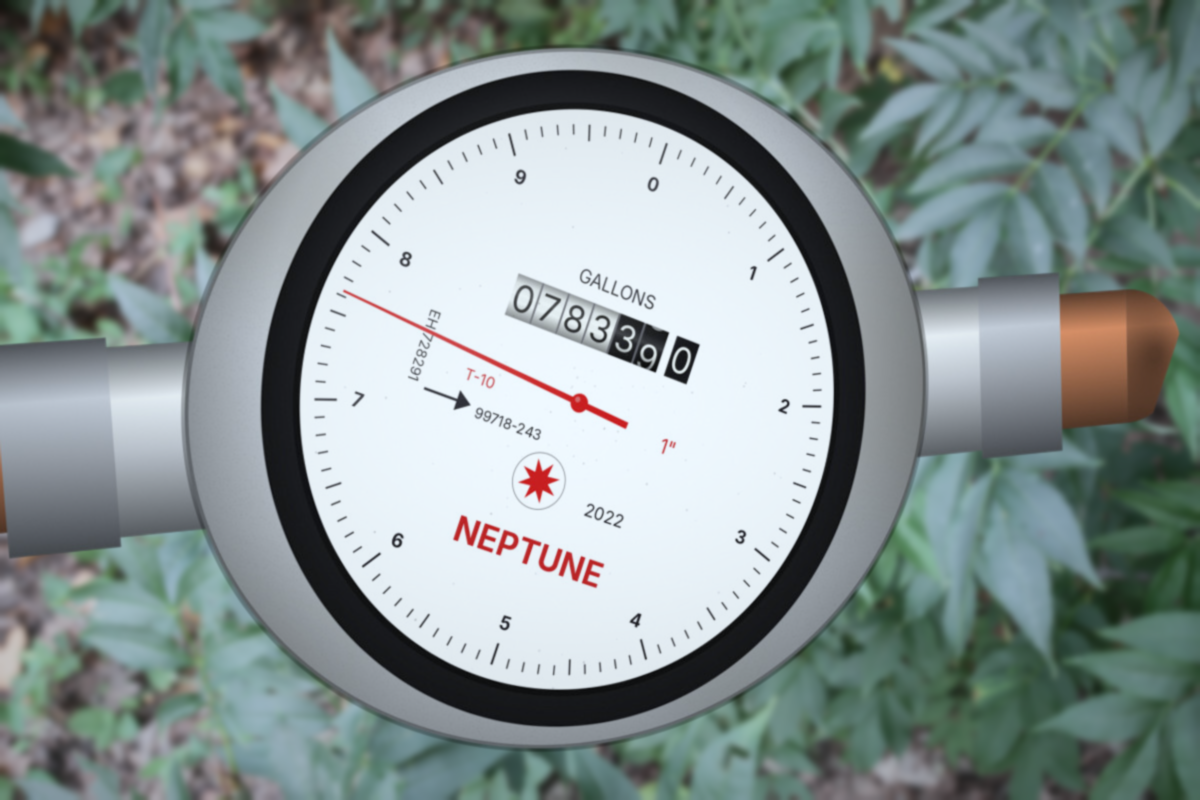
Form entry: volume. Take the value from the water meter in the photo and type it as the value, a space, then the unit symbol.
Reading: 783387.6 gal
